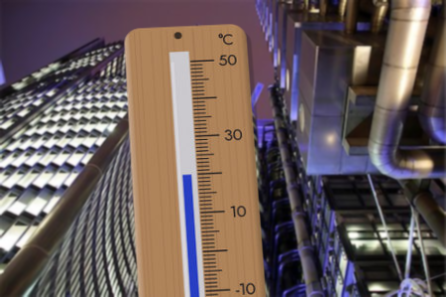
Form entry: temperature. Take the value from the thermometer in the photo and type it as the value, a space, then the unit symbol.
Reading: 20 °C
